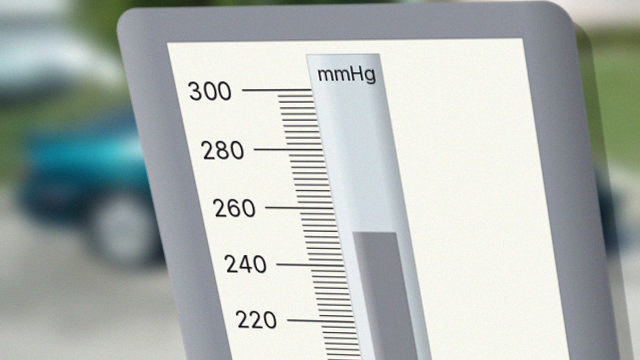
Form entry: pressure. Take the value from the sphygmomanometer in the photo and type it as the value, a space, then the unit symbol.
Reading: 252 mmHg
